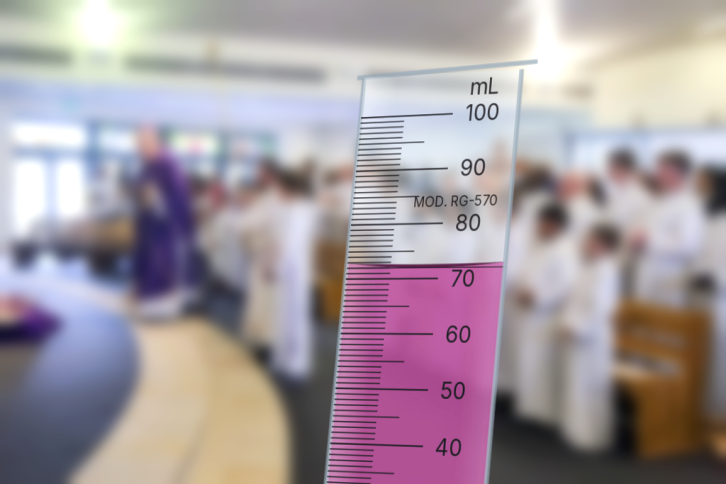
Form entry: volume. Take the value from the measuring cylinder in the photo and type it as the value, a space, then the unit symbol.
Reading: 72 mL
